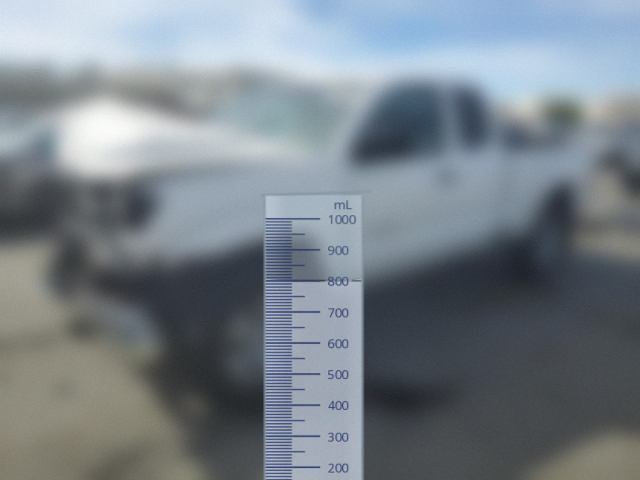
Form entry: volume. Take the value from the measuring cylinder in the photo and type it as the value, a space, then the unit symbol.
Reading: 800 mL
